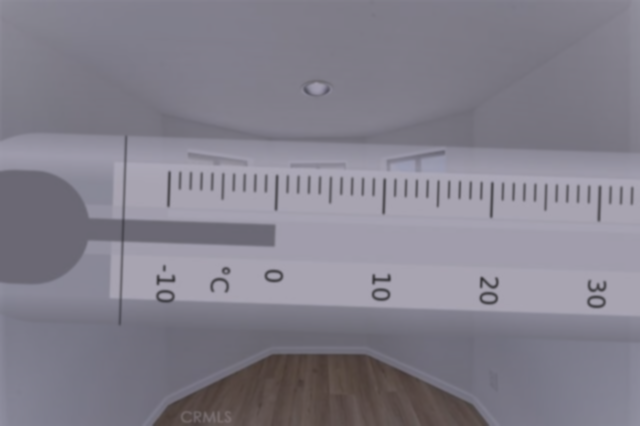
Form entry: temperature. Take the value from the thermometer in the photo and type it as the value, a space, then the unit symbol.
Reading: 0 °C
